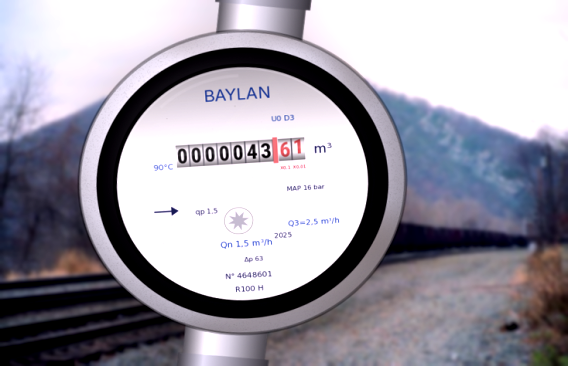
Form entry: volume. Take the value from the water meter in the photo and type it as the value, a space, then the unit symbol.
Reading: 43.61 m³
